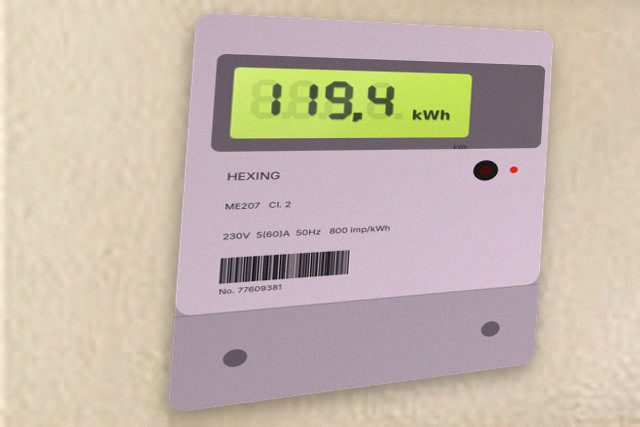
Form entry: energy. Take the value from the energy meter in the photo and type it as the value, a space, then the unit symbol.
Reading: 119.4 kWh
